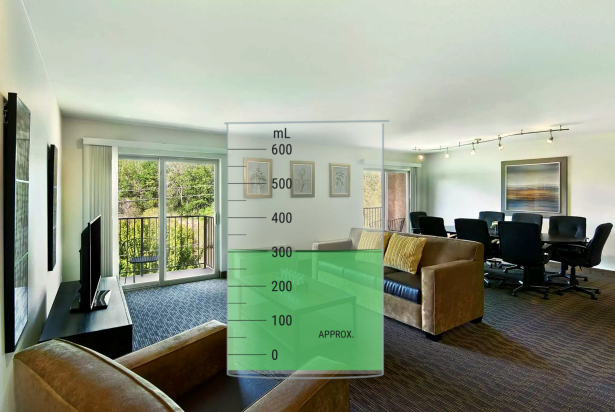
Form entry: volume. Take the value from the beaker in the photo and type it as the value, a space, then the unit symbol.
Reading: 300 mL
